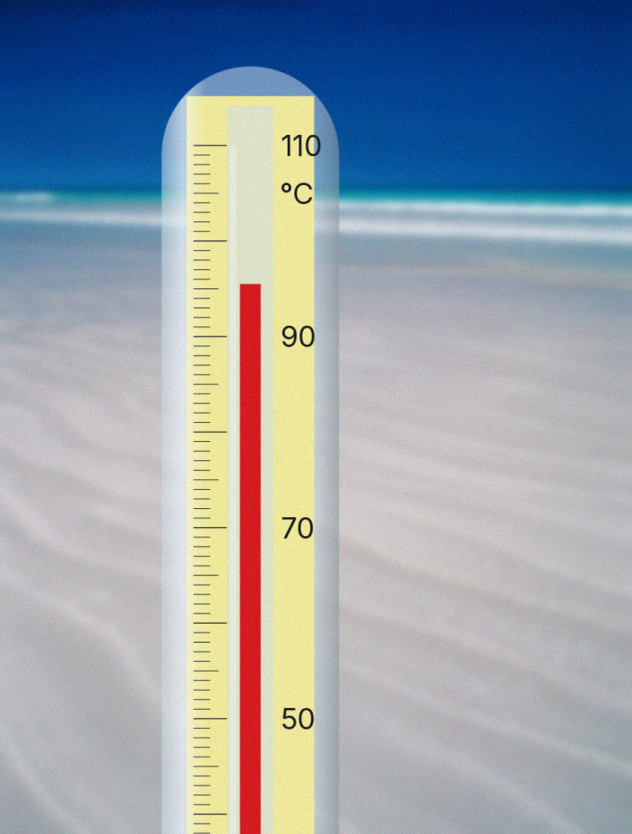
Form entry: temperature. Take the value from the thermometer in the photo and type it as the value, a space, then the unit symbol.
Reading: 95.5 °C
